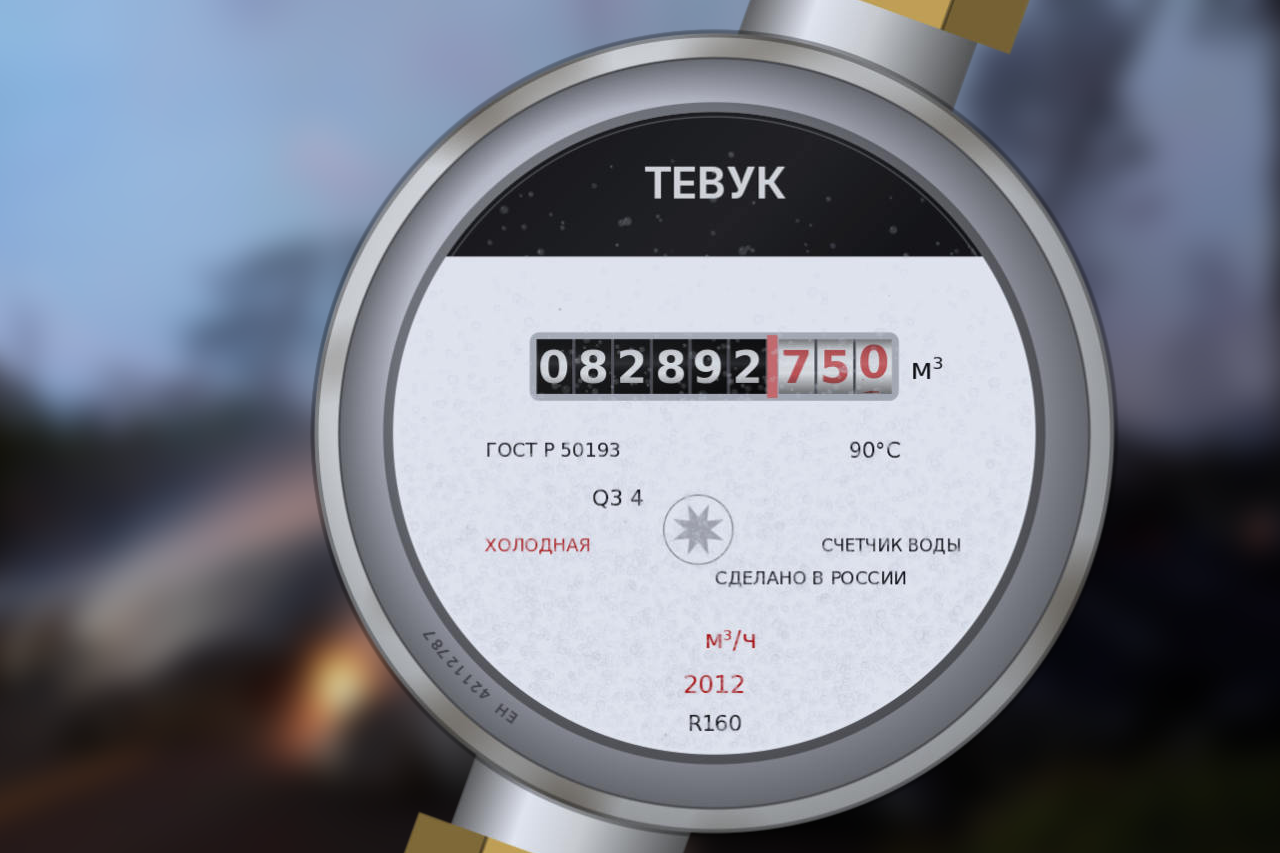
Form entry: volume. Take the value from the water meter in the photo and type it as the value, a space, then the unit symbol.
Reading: 82892.750 m³
